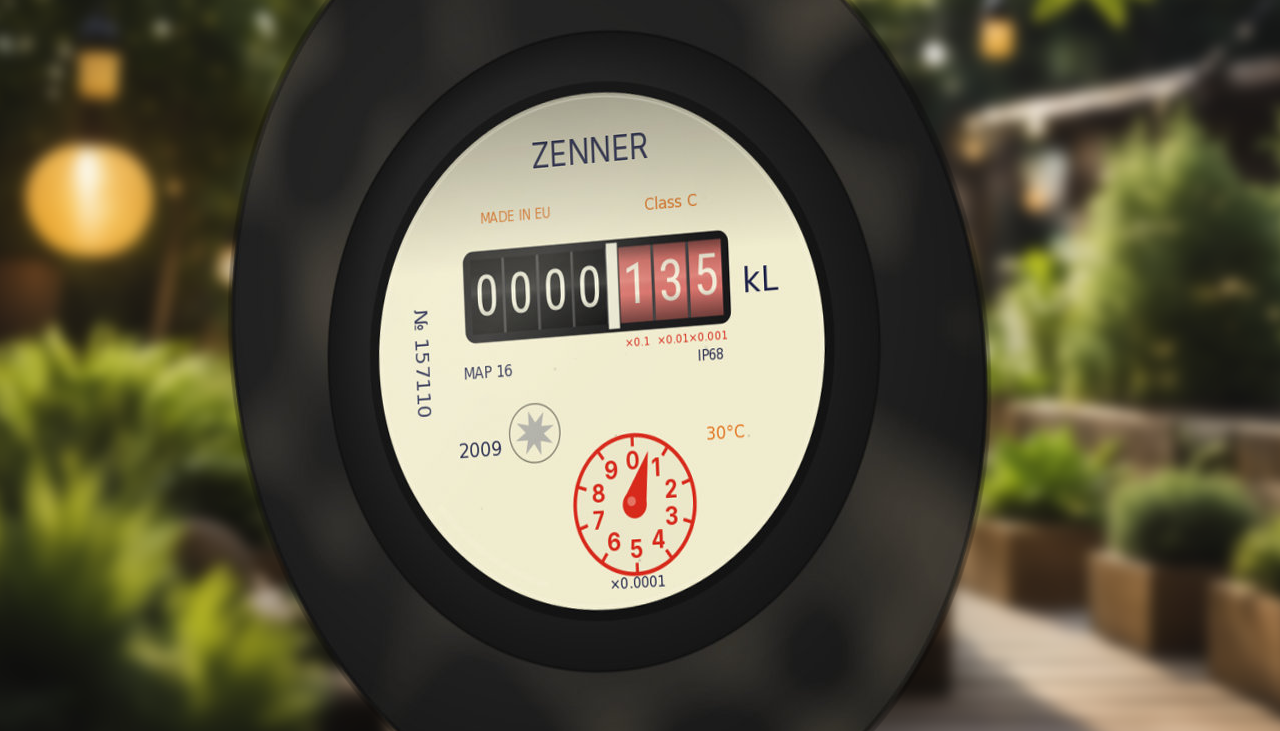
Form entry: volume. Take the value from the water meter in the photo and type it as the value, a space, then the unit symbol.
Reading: 0.1350 kL
